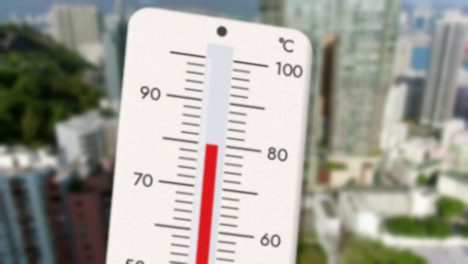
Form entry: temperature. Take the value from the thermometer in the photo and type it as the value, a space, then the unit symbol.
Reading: 80 °C
